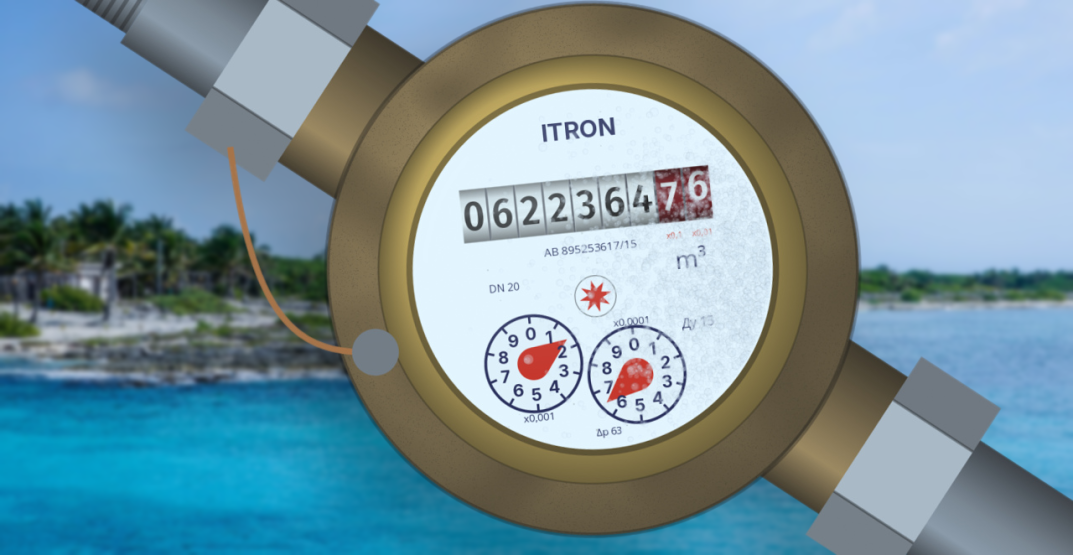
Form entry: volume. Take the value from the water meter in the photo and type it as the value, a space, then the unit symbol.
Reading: 622364.7616 m³
